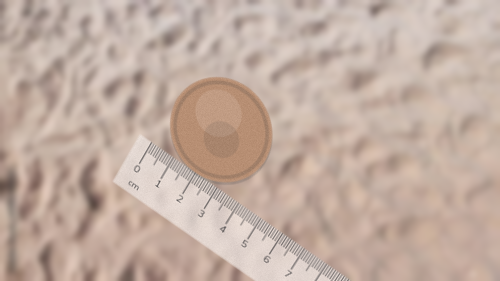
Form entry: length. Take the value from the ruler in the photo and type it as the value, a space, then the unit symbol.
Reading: 4 cm
